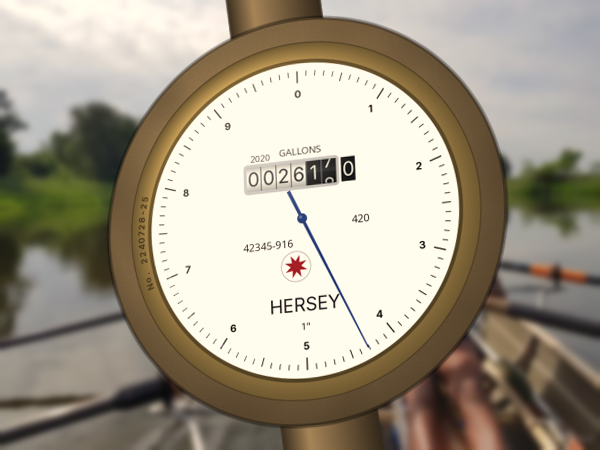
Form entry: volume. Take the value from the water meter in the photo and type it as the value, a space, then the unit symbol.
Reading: 26174.3 gal
